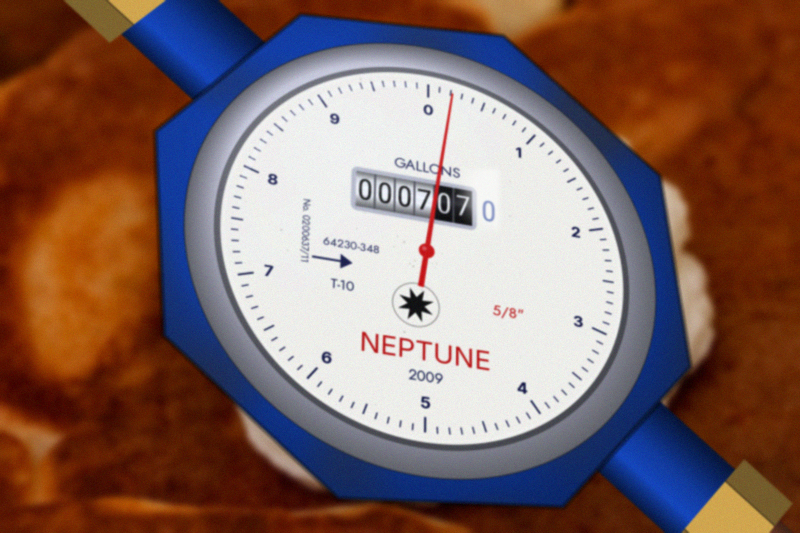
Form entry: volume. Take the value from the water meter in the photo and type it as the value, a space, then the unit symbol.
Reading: 7070.2 gal
